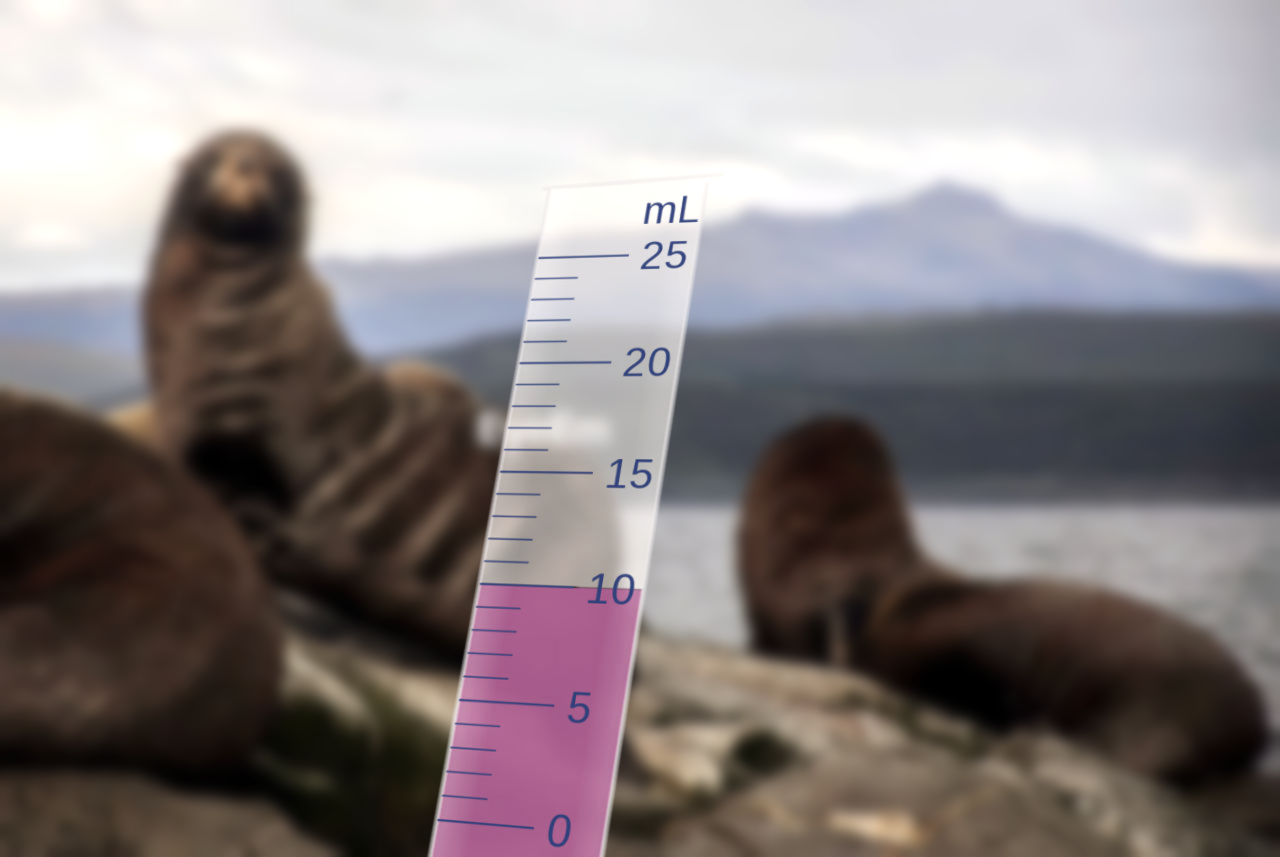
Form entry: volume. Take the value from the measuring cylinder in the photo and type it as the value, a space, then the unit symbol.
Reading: 10 mL
